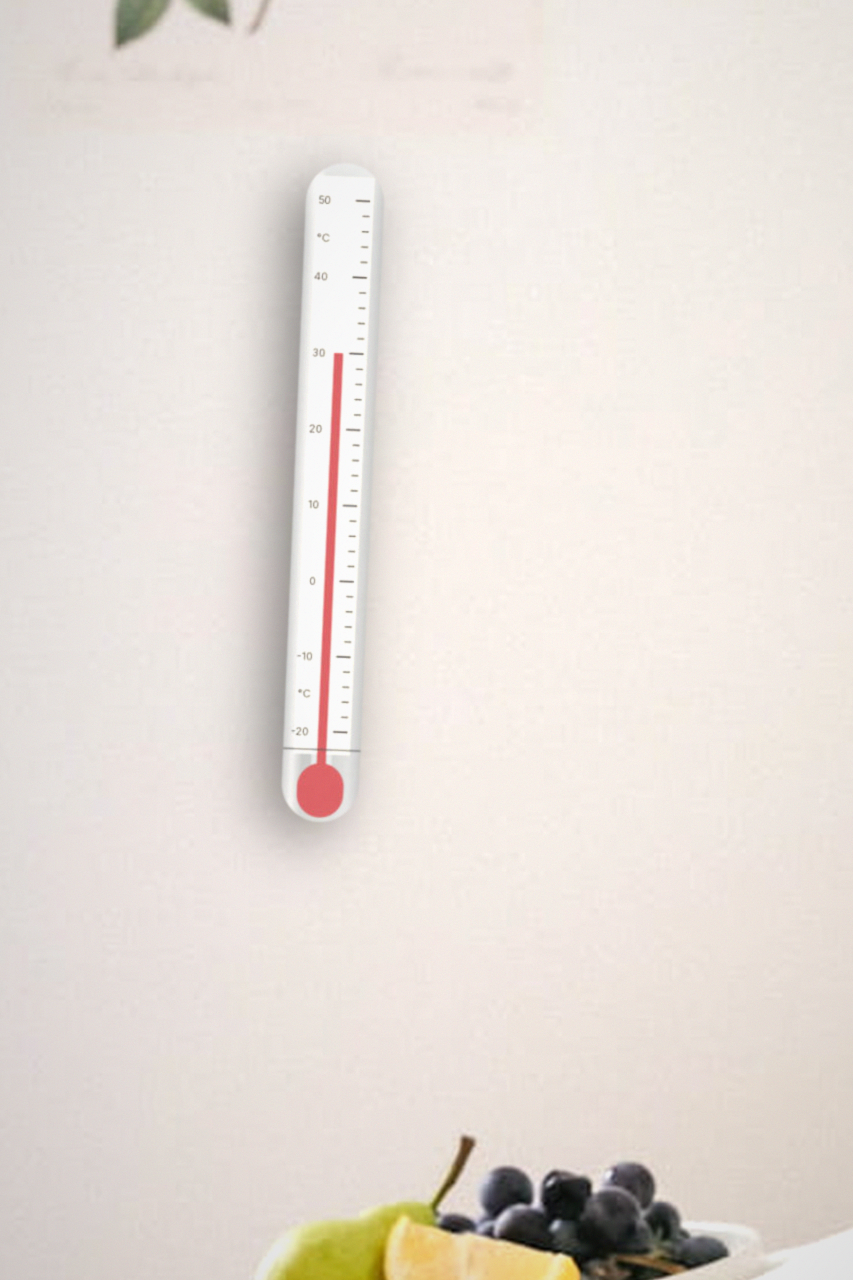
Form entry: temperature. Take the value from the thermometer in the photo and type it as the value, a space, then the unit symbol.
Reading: 30 °C
